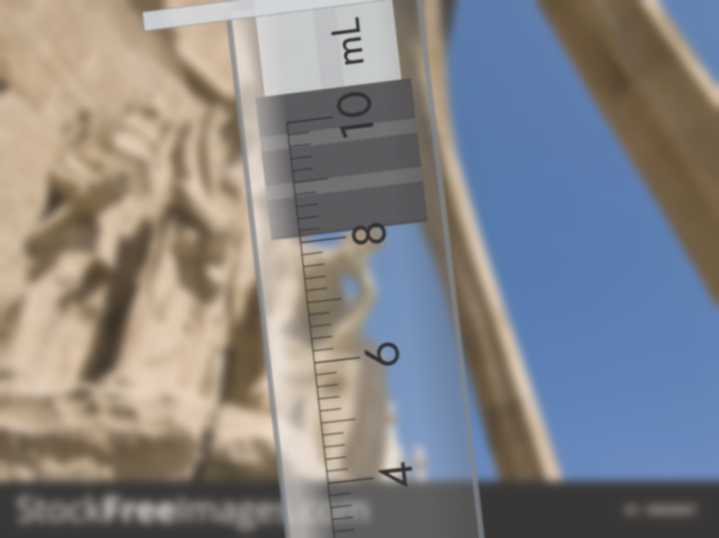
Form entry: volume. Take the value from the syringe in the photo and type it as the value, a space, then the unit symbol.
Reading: 8.1 mL
